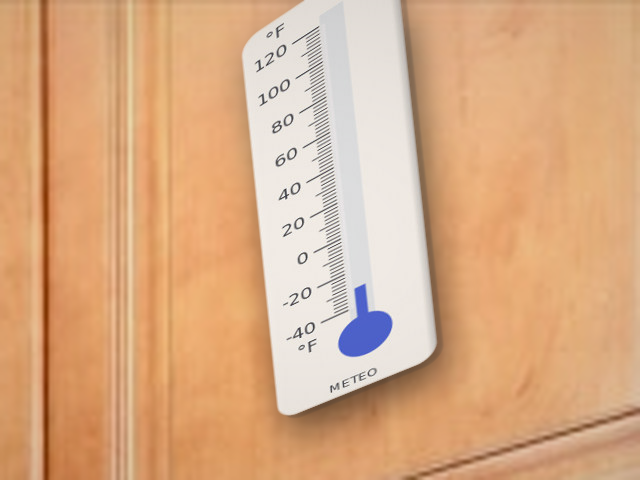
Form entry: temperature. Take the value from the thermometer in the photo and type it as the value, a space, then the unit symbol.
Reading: -30 °F
